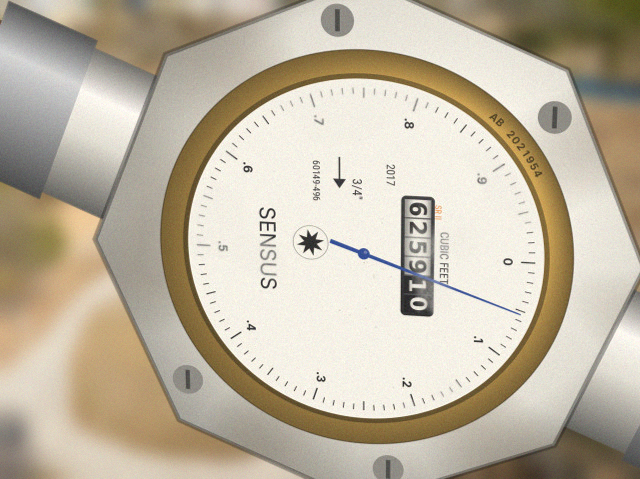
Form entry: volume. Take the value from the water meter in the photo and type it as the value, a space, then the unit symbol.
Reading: 625910.05 ft³
